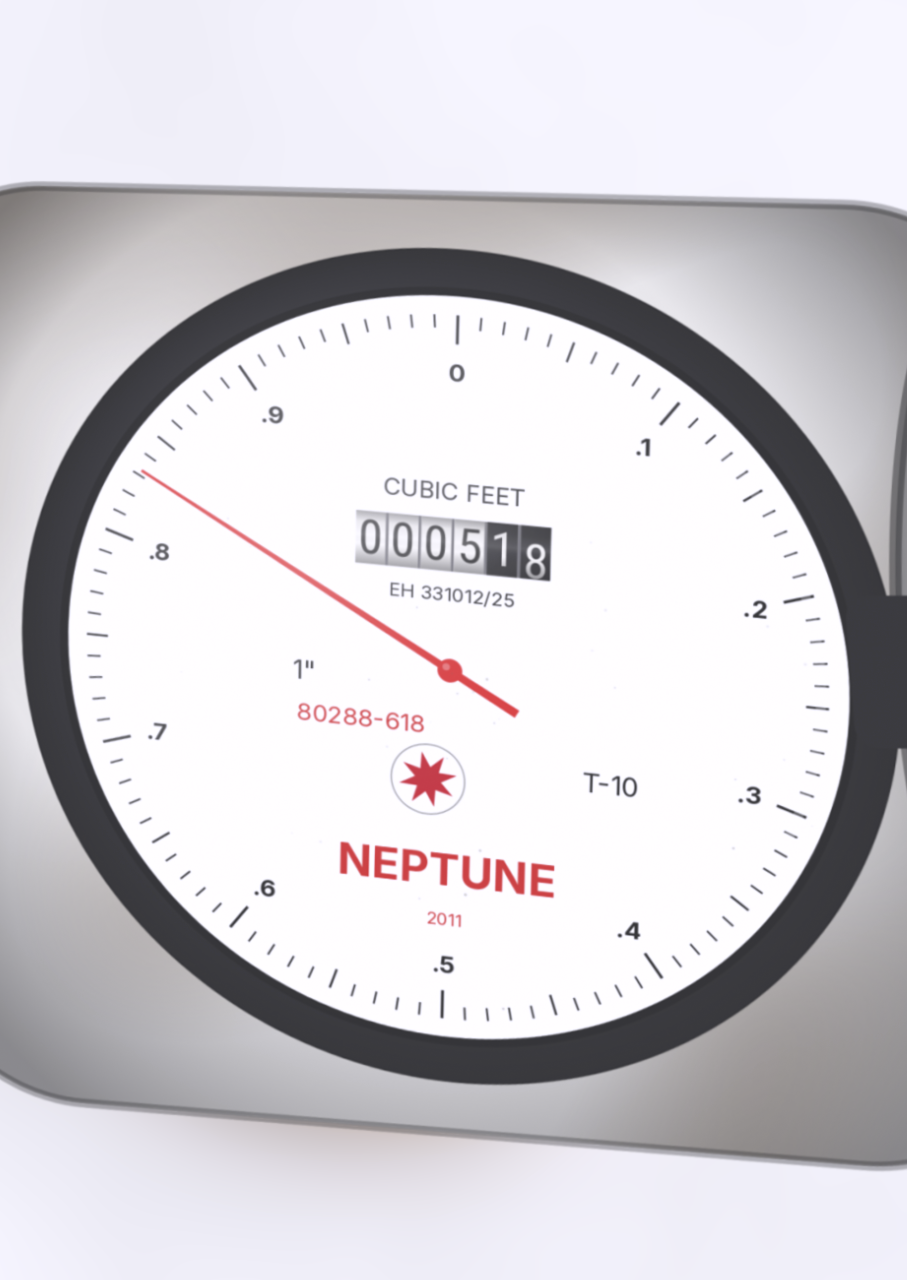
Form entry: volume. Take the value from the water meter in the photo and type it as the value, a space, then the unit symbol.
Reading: 517.83 ft³
